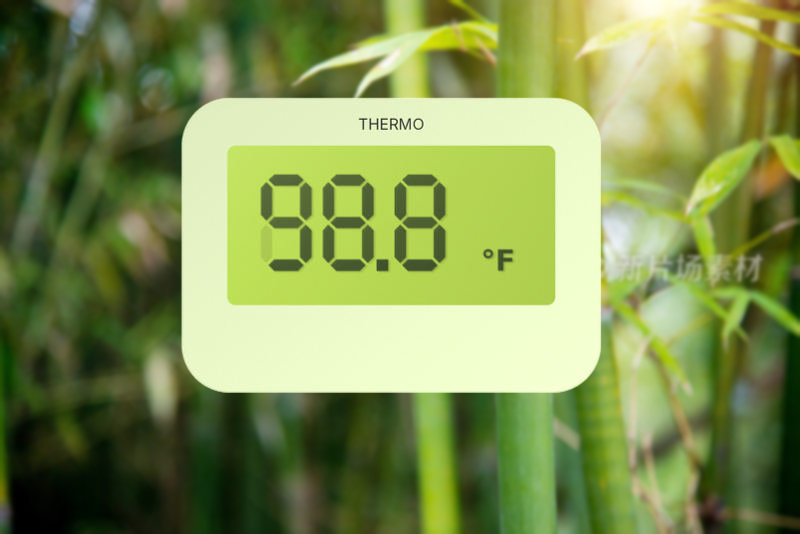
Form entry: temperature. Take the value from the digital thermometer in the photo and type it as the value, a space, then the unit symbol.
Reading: 98.8 °F
